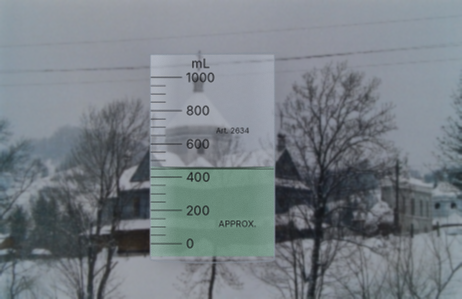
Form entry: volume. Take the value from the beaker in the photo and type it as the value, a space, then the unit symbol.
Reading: 450 mL
